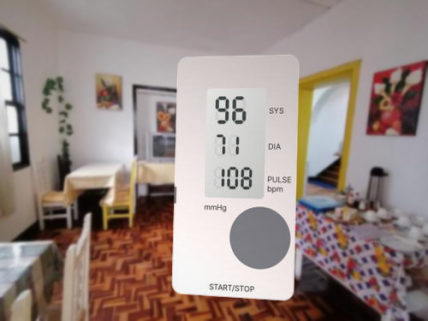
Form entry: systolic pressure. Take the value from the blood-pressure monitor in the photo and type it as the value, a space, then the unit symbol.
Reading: 96 mmHg
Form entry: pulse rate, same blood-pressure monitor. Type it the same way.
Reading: 108 bpm
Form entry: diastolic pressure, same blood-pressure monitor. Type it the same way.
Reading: 71 mmHg
